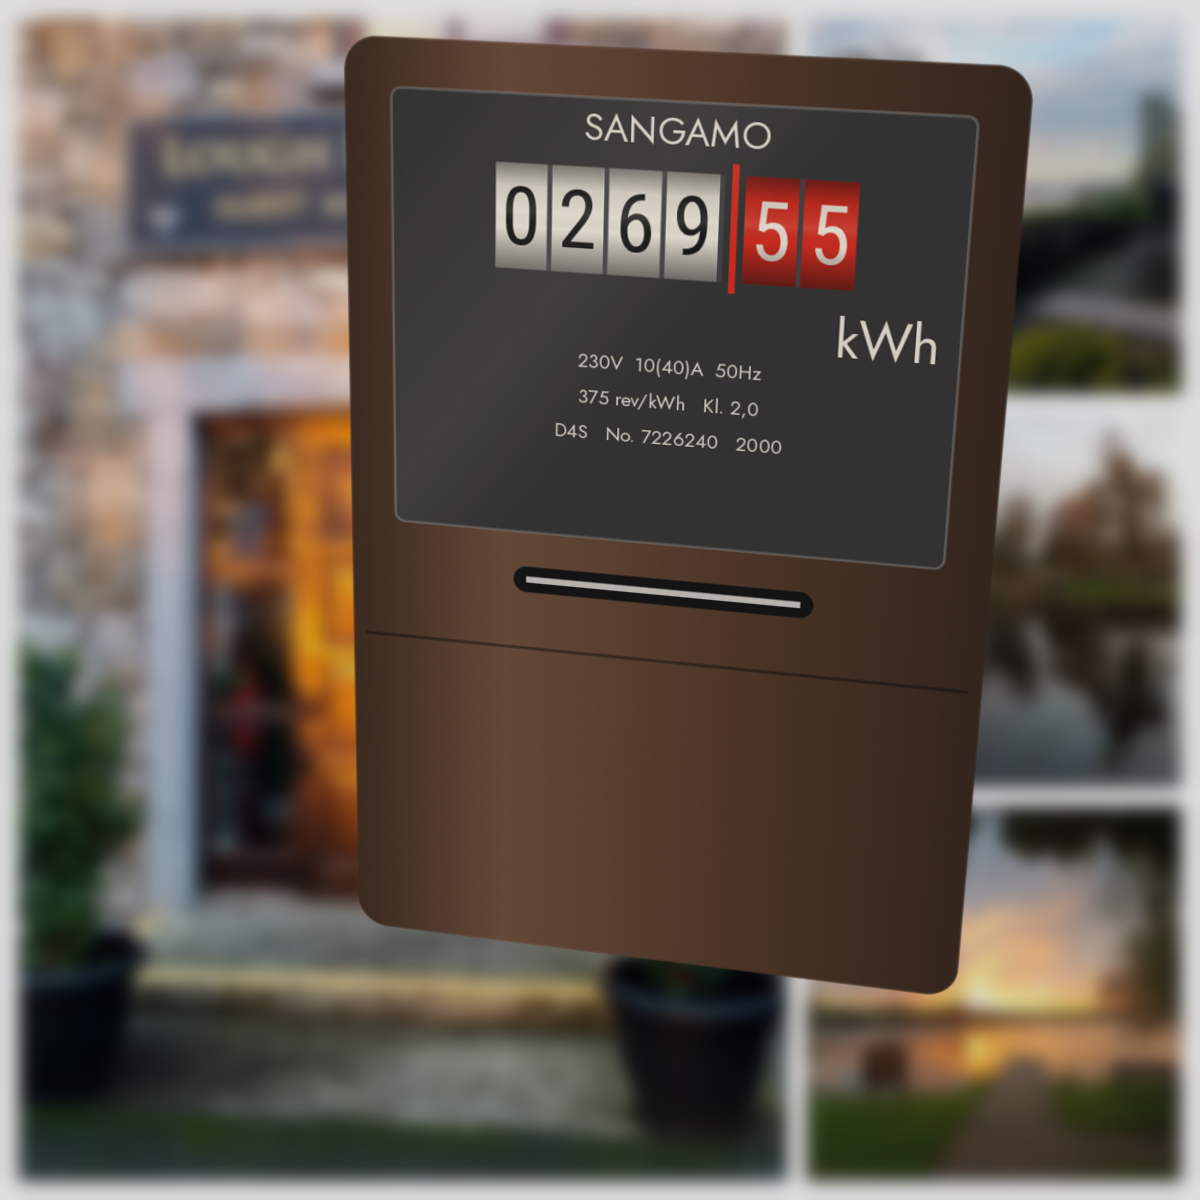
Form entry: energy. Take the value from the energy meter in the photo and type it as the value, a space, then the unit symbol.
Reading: 269.55 kWh
